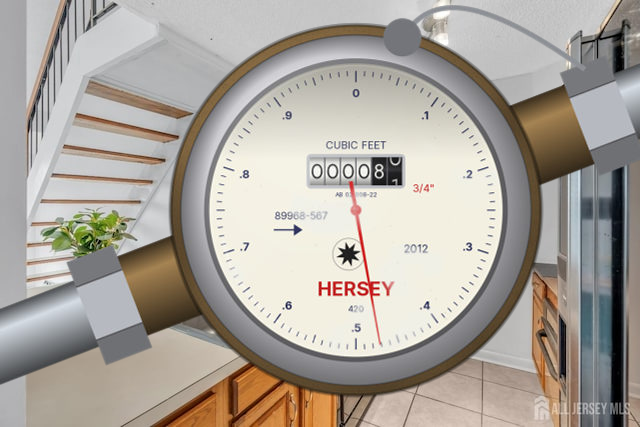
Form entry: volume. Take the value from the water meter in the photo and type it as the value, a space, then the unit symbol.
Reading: 80.47 ft³
